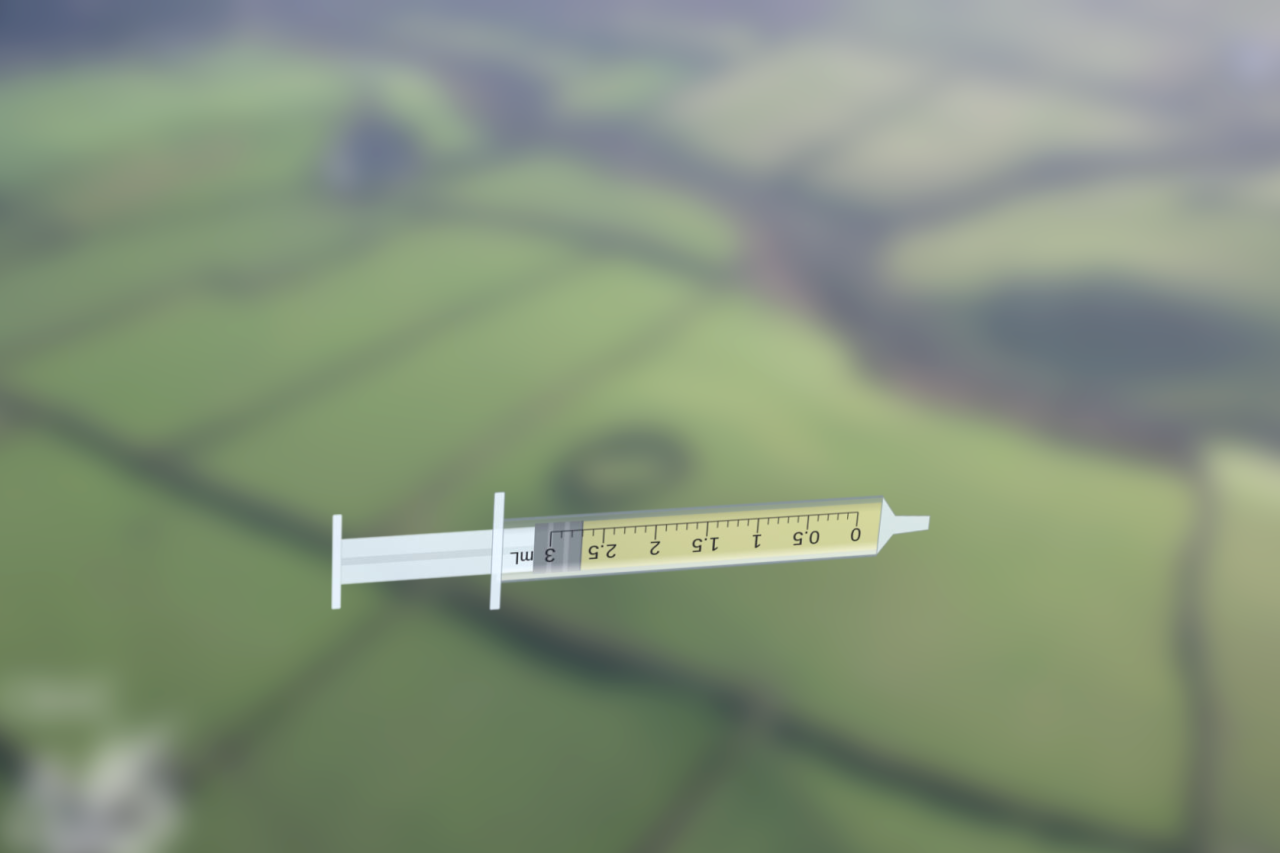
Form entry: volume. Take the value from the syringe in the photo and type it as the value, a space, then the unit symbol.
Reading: 2.7 mL
